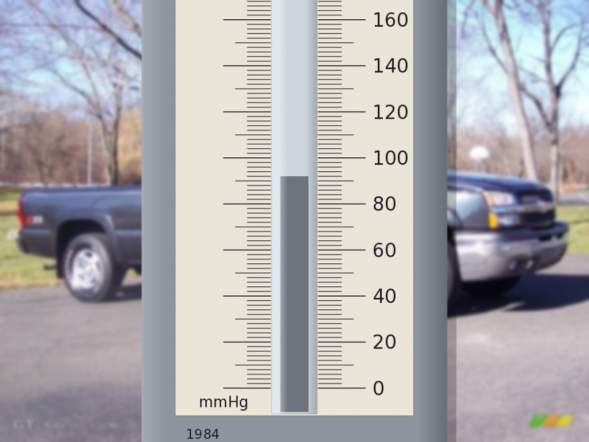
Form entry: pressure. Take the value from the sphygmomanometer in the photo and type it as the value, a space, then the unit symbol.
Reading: 92 mmHg
